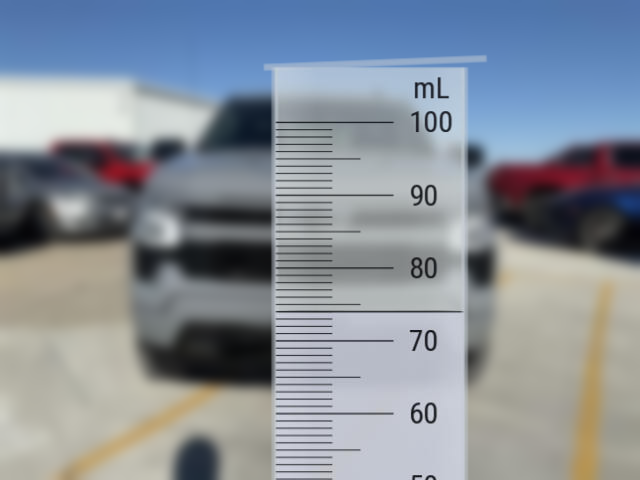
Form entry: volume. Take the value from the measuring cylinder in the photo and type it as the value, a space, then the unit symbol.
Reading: 74 mL
